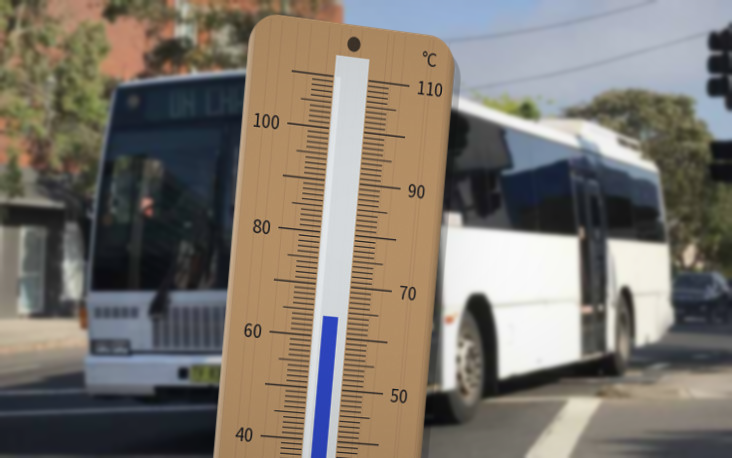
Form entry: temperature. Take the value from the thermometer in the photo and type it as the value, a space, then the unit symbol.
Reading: 64 °C
